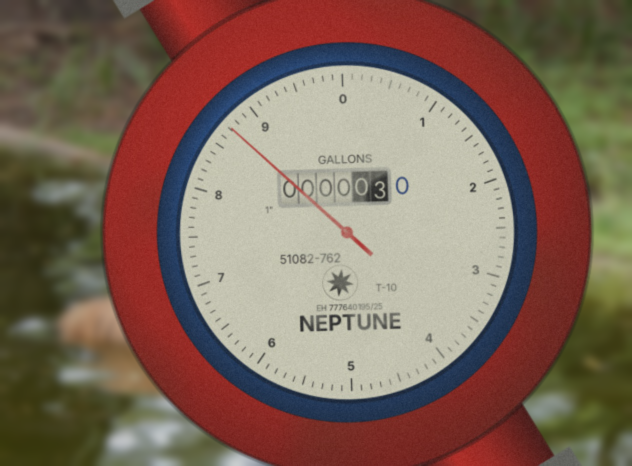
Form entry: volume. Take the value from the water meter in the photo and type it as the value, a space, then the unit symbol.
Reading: 28.7 gal
